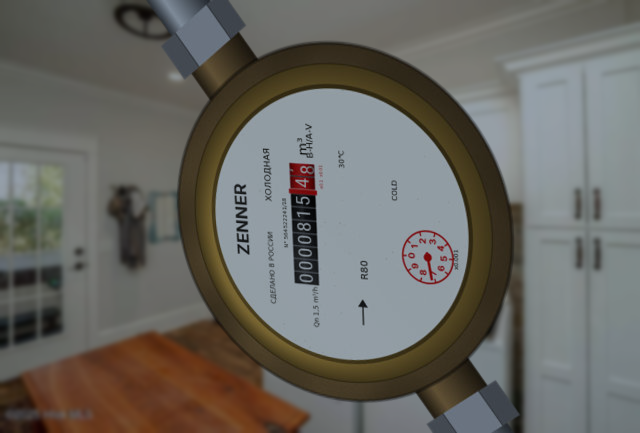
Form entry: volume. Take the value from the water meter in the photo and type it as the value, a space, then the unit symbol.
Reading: 815.477 m³
